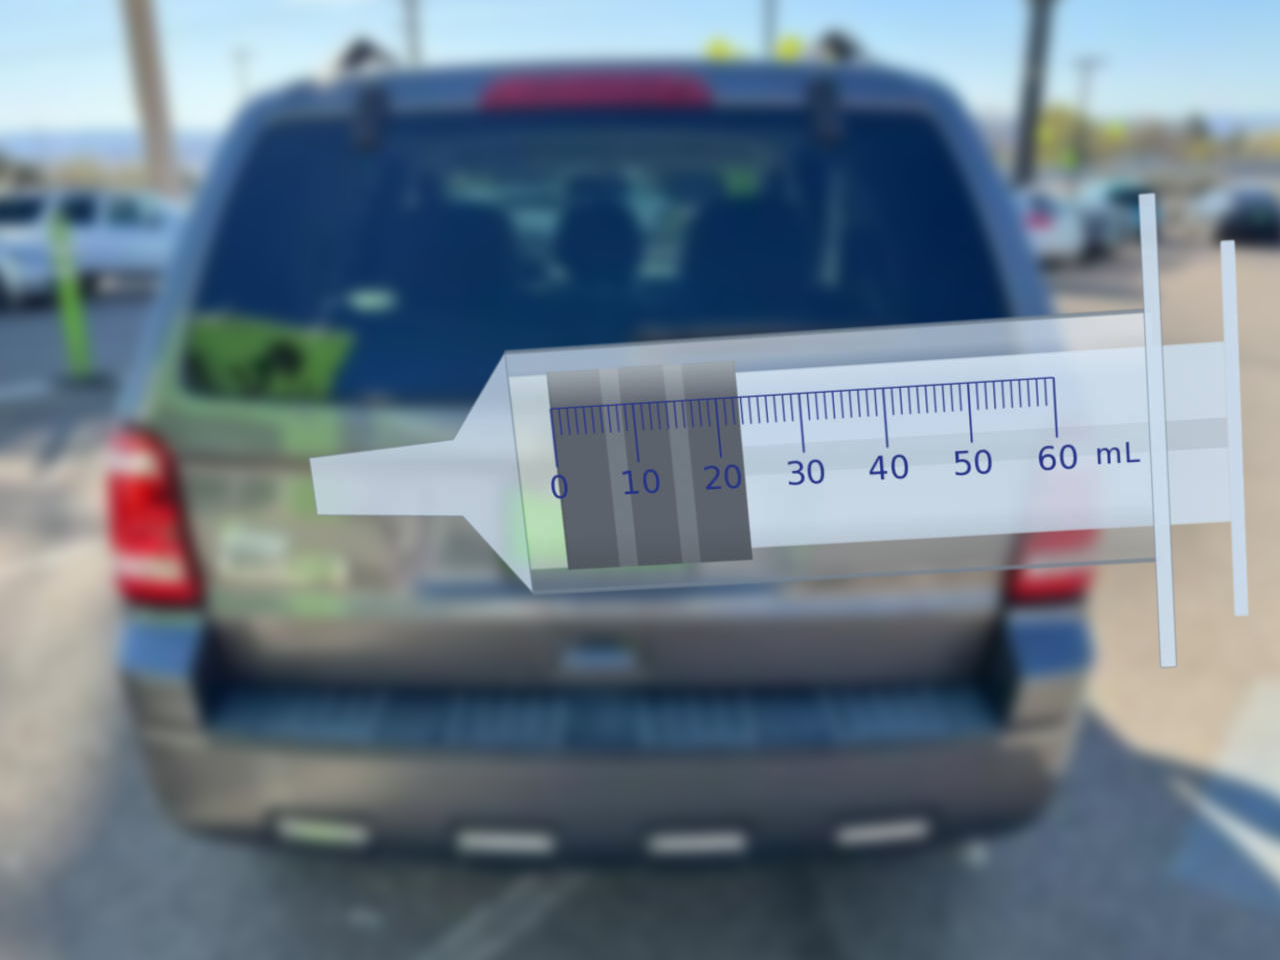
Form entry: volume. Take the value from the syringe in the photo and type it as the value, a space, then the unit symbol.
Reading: 0 mL
